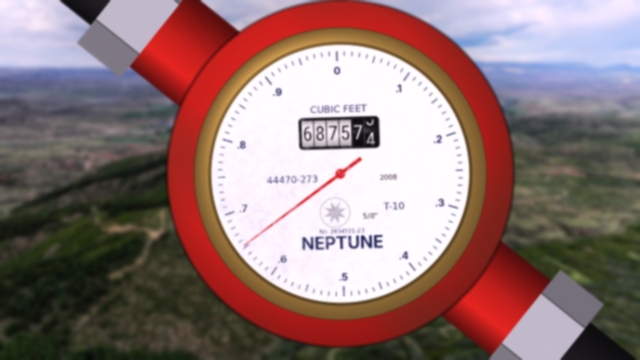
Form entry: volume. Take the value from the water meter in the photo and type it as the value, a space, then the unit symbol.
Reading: 687573.65 ft³
